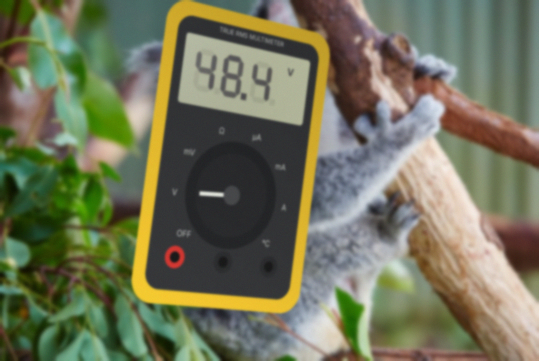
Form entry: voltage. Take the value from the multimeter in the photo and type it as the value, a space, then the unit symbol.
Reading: 48.4 V
